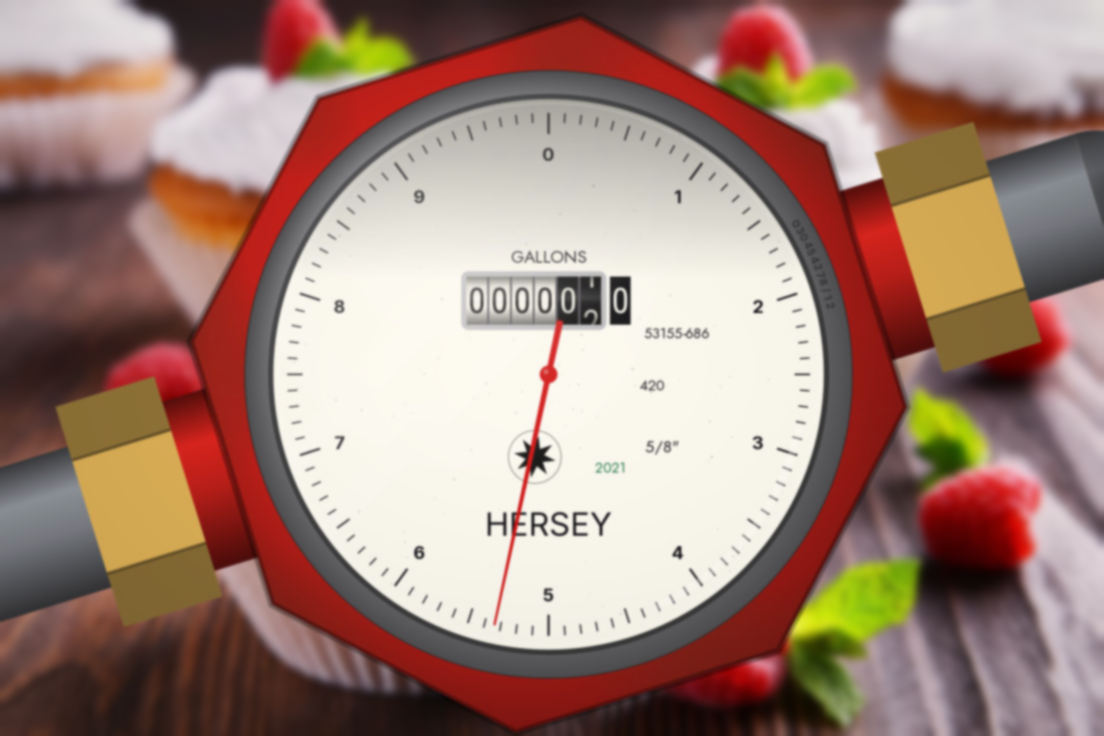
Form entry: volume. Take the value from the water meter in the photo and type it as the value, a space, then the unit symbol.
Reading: 15.3 gal
